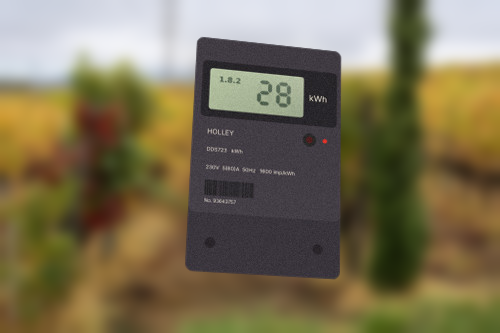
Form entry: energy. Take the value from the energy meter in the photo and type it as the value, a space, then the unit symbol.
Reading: 28 kWh
